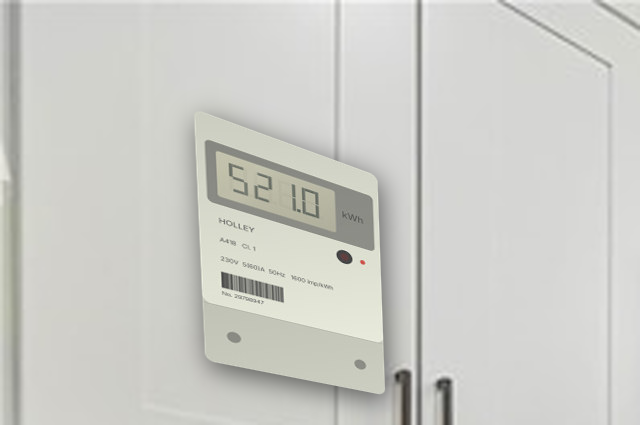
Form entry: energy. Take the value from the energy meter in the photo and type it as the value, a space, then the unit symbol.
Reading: 521.0 kWh
